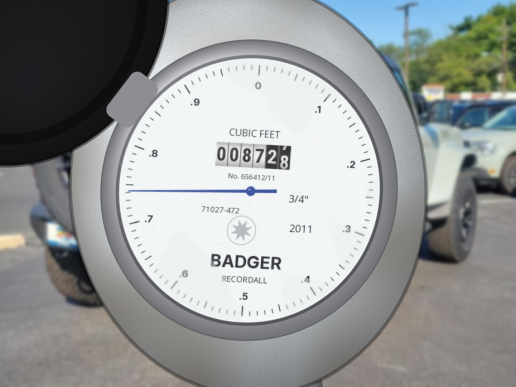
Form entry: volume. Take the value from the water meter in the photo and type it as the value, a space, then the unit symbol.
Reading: 8727.74 ft³
